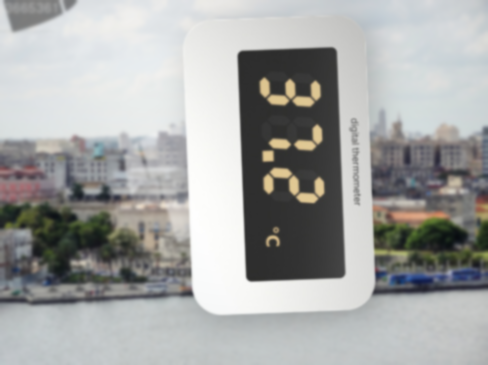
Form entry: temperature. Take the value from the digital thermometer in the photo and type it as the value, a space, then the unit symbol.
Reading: 37.2 °C
